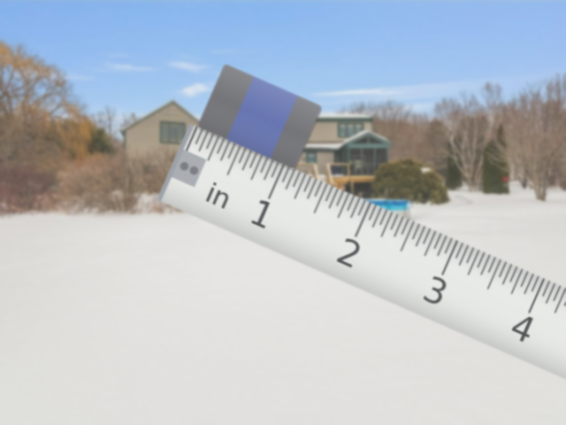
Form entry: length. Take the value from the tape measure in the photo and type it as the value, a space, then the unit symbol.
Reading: 1.125 in
